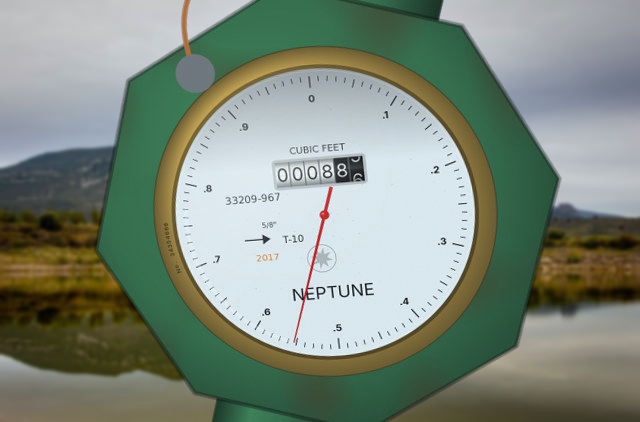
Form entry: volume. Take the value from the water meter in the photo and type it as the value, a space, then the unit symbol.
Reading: 885.55 ft³
